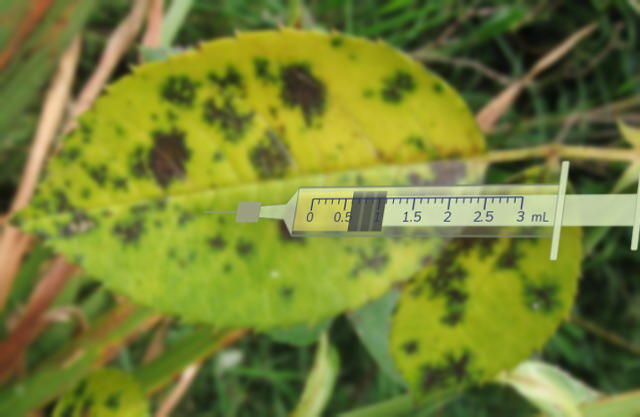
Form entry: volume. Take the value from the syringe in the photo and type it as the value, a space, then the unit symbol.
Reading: 0.6 mL
